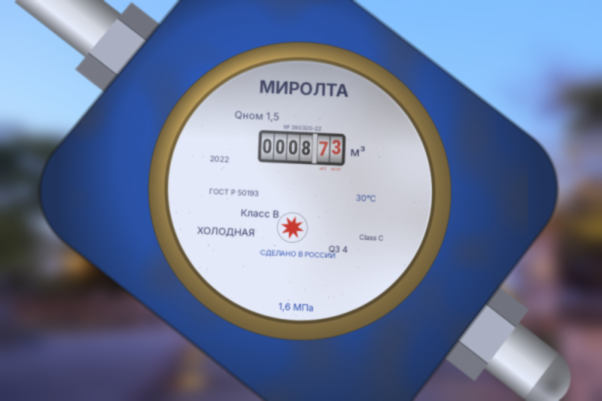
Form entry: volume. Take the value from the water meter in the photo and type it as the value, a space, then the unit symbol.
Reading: 8.73 m³
